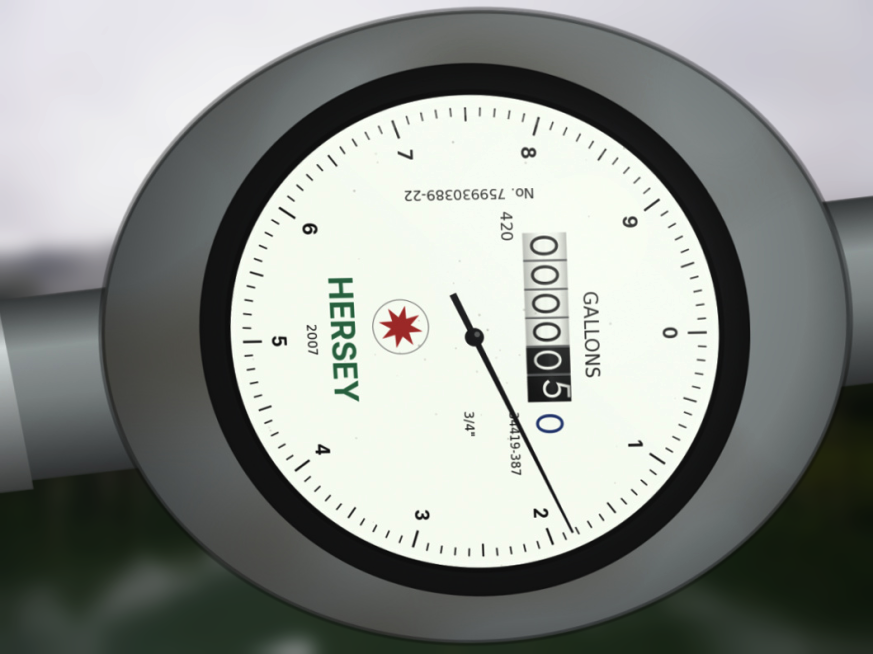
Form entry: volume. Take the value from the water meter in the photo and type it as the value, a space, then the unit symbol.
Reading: 51.8 gal
